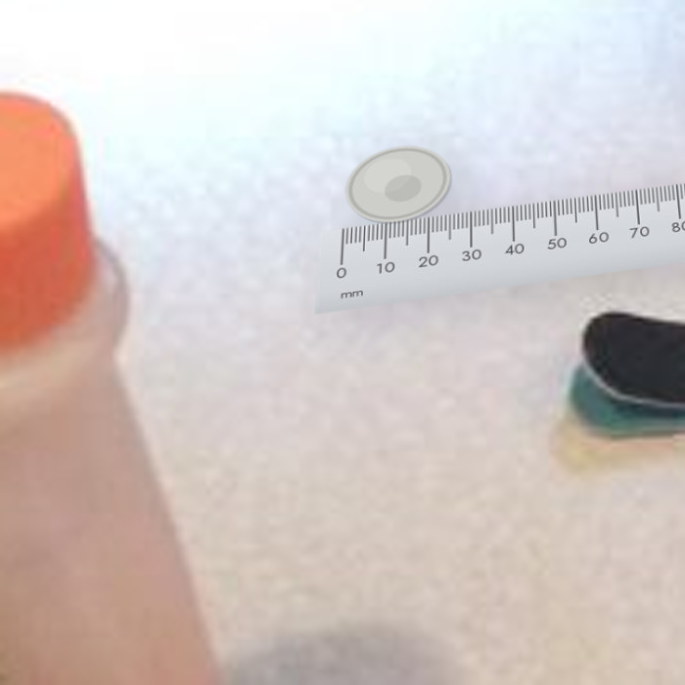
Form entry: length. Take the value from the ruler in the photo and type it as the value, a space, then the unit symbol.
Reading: 25 mm
